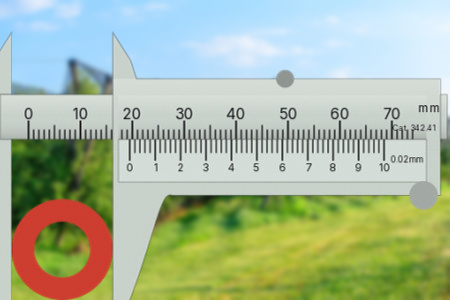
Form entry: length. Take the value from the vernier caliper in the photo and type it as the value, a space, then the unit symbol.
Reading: 19.5 mm
